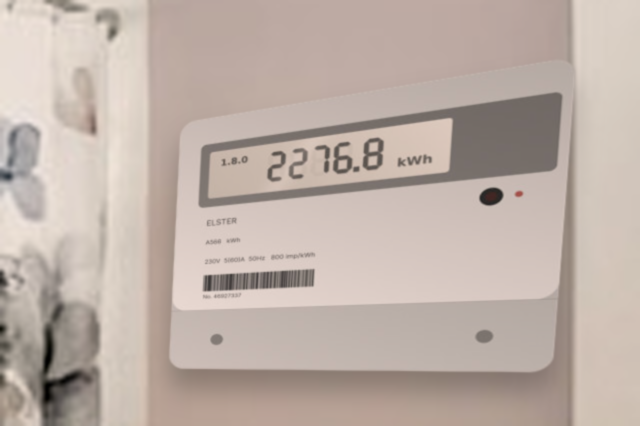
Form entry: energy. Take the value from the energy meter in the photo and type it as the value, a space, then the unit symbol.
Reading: 2276.8 kWh
